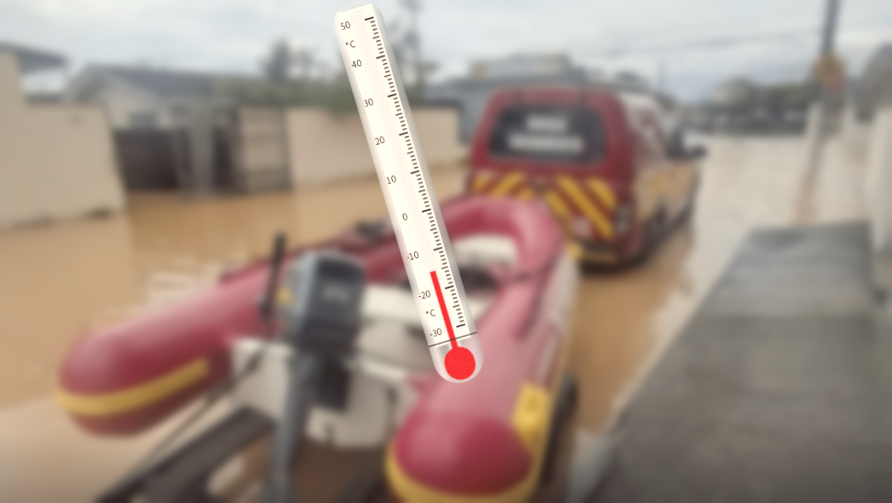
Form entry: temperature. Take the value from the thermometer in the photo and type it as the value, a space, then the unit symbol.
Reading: -15 °C
